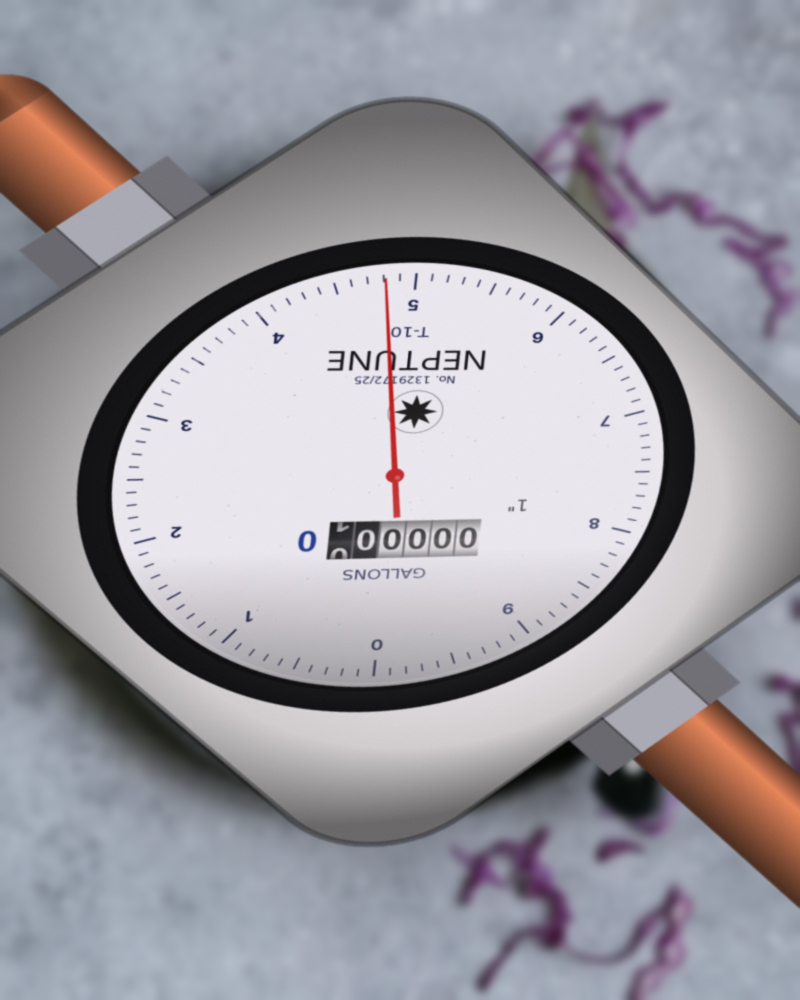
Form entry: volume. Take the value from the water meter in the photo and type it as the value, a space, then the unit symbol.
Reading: 4.8 gal
